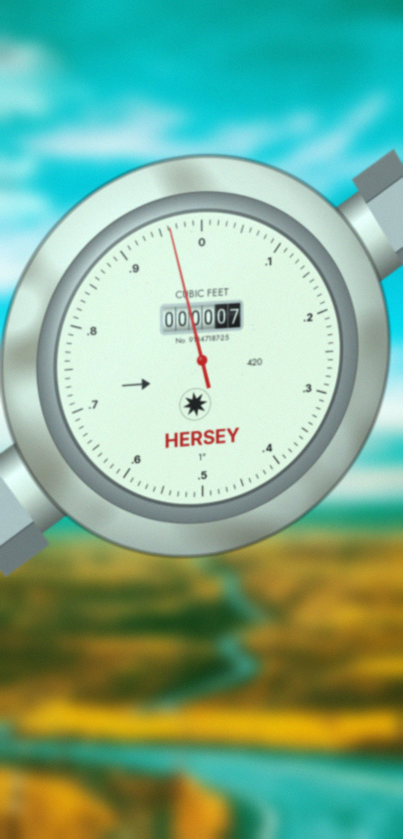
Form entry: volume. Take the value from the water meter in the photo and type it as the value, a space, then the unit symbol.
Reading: 6.96 ft³
